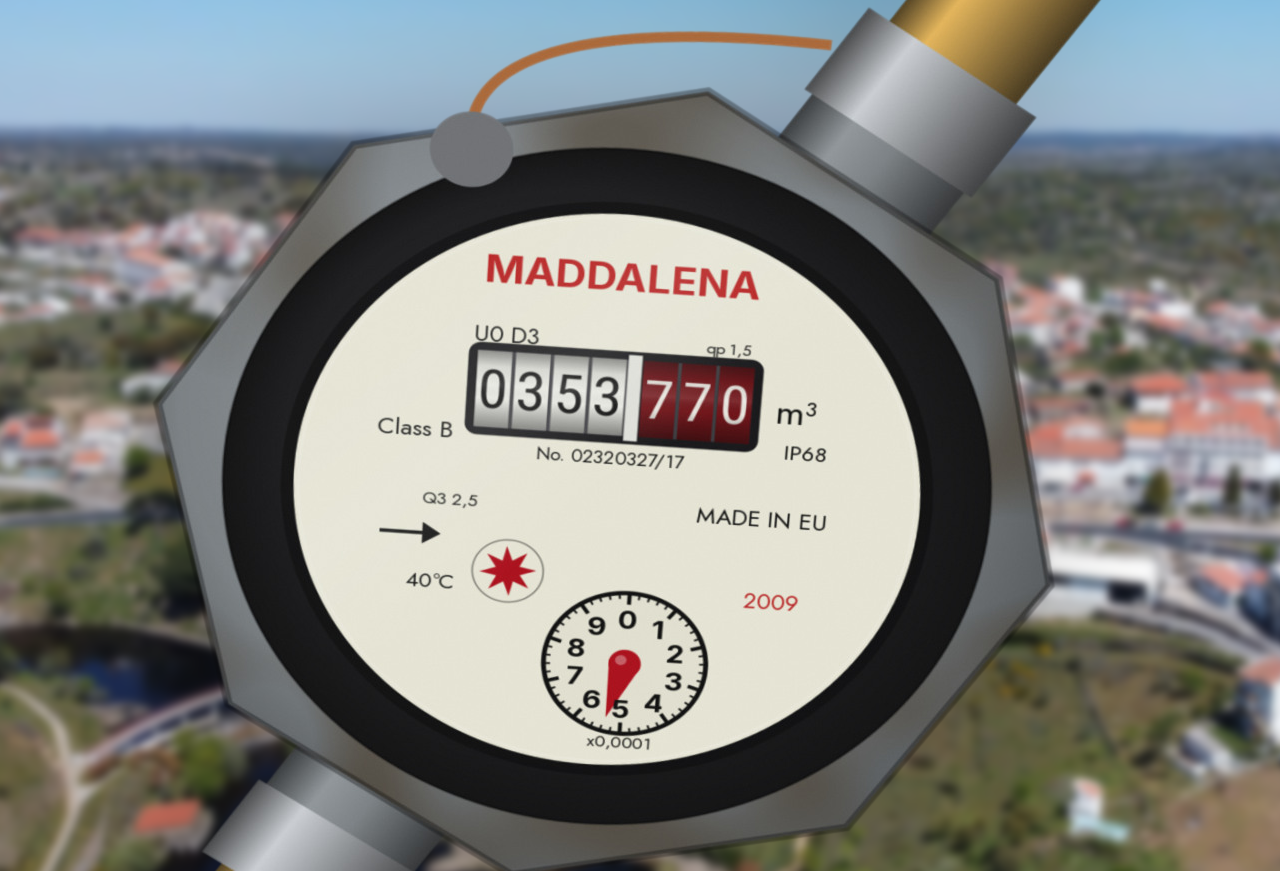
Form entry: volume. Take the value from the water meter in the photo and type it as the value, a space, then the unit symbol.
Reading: 353.7705 m³
